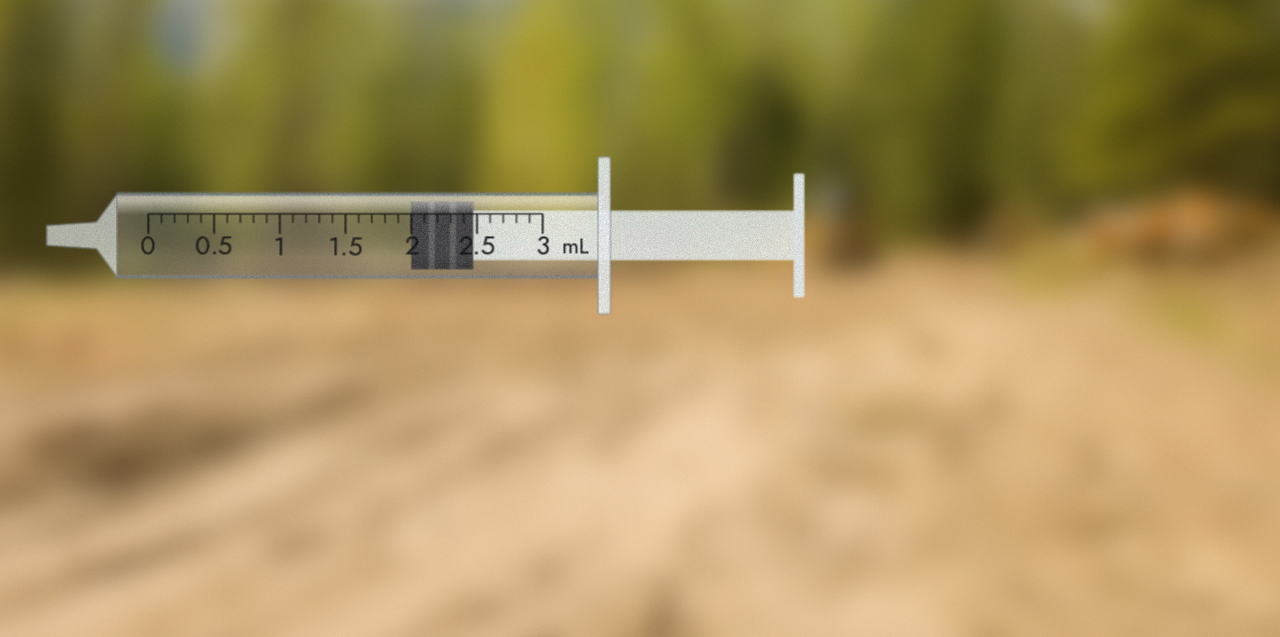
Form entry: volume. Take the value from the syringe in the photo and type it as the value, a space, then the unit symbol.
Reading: 2 mL
